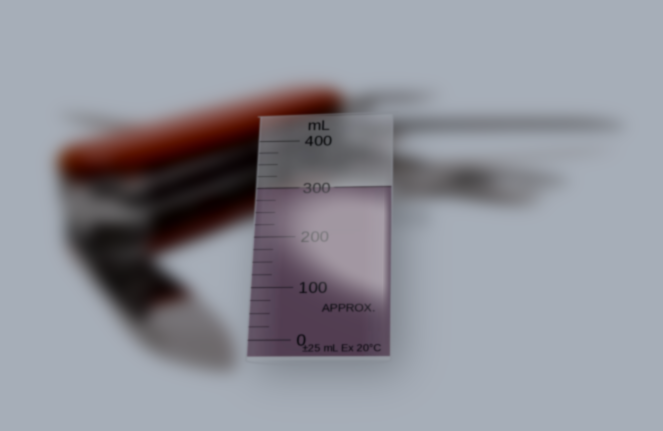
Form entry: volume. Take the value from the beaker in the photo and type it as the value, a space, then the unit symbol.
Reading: 300 mL
